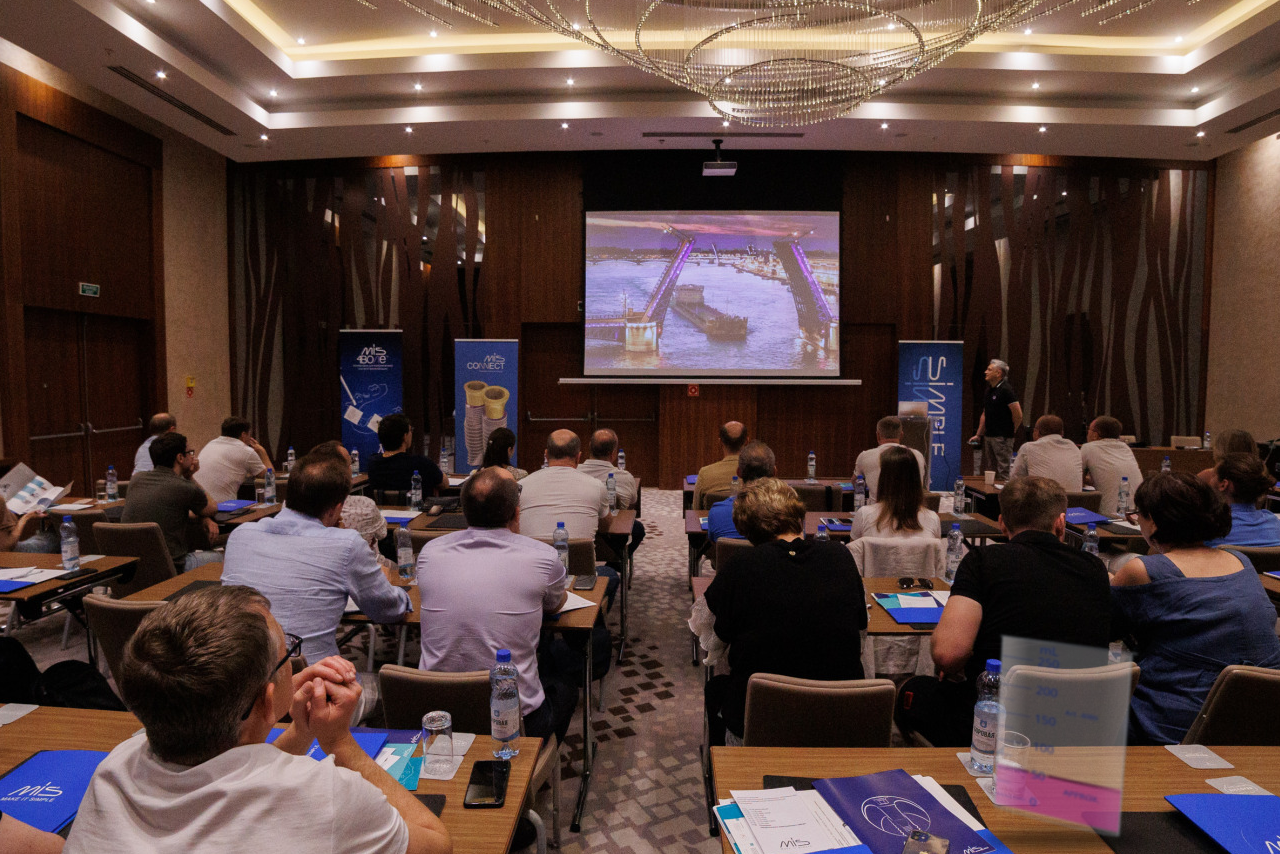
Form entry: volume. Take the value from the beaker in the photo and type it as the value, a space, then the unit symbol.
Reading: 50 mL
